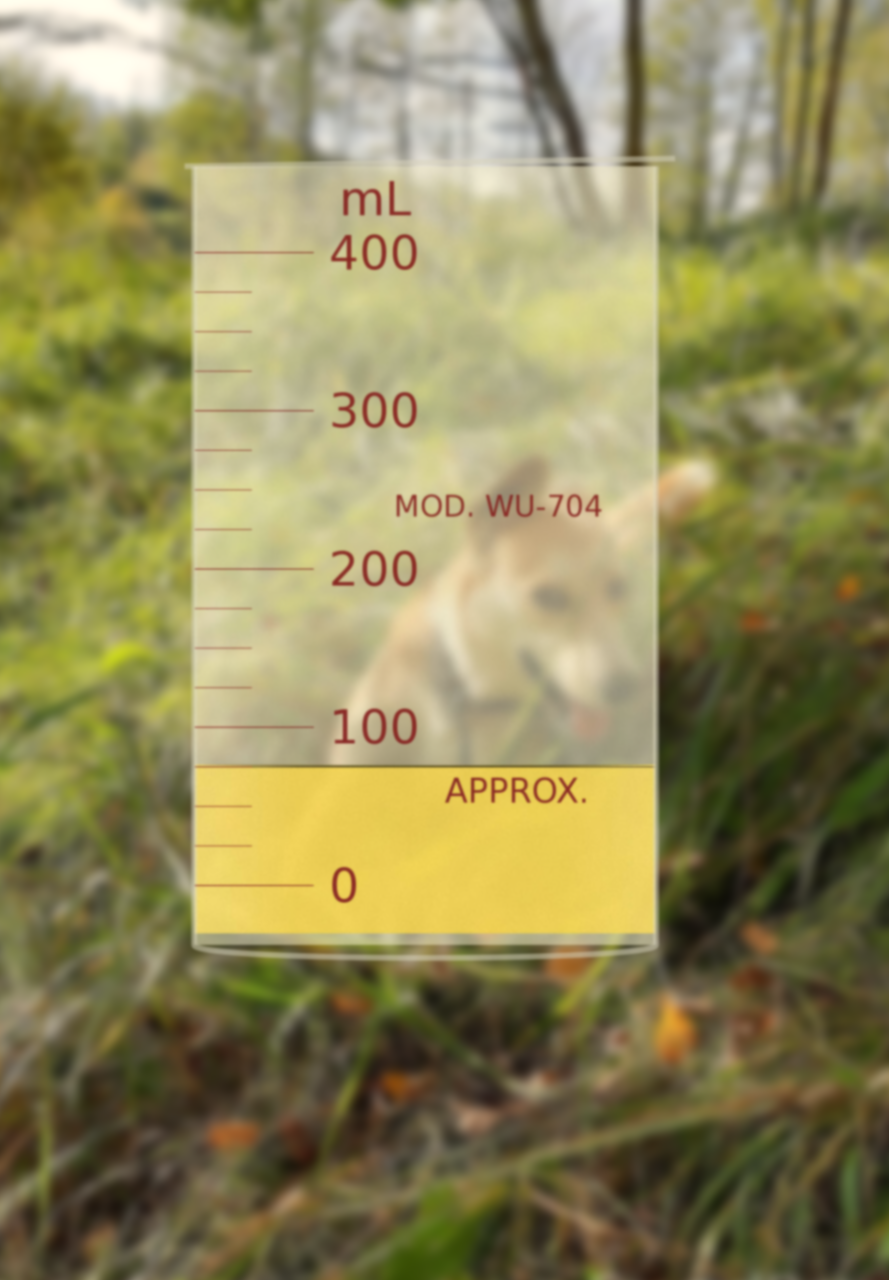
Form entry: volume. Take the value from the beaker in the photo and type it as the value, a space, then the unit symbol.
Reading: 75 mL
